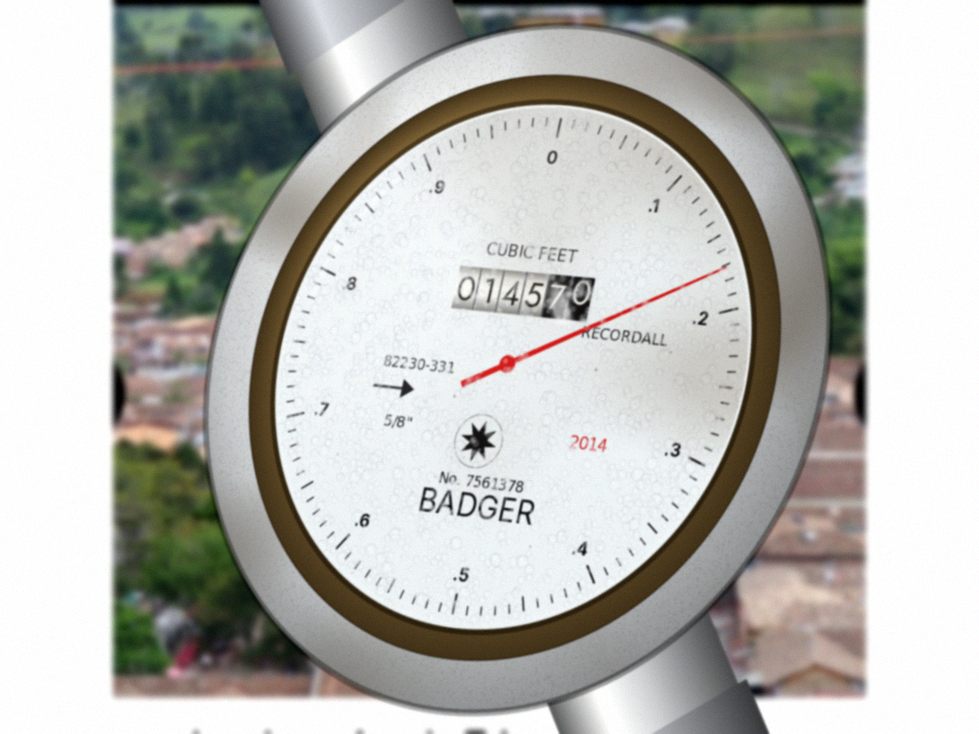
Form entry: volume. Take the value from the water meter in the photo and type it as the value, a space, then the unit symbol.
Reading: 14570.17 ft³
